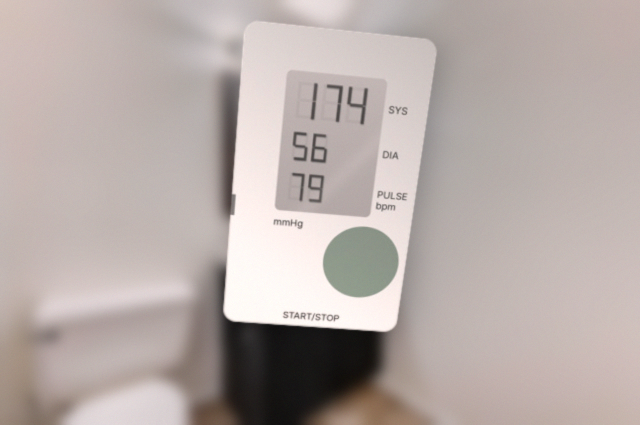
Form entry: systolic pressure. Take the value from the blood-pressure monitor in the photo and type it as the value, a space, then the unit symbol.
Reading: 174 mmHg
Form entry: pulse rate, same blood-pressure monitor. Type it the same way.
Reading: 79 bpm
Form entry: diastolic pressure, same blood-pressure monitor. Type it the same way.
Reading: 56 mmHg
